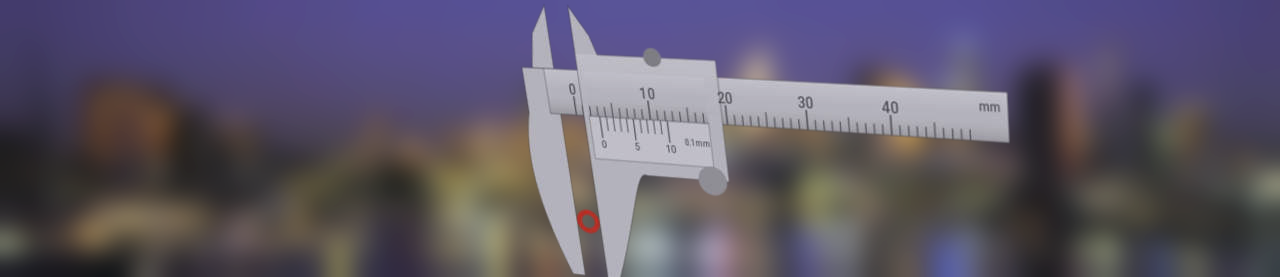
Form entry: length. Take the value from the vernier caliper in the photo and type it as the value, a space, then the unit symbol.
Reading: 3.2 mm
